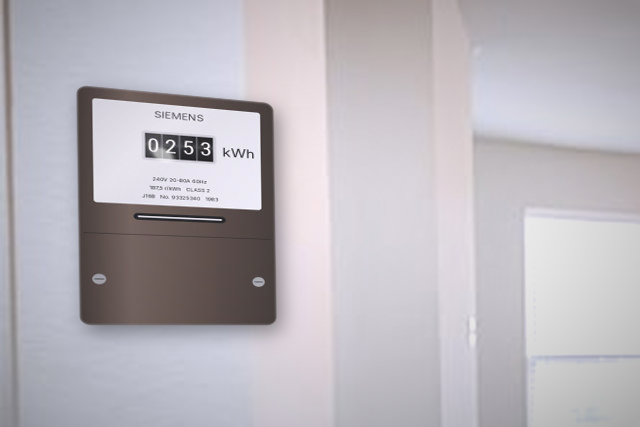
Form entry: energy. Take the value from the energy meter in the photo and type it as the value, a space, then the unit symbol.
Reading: 253 kWh
